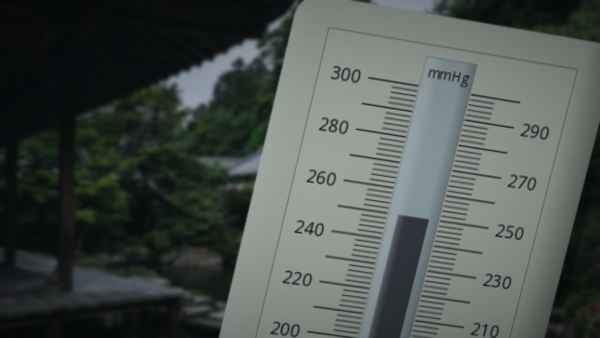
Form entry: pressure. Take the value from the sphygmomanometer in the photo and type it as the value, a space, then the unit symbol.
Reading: 250 mmHg
